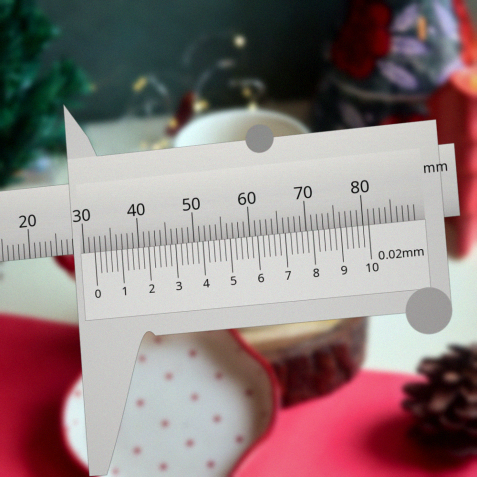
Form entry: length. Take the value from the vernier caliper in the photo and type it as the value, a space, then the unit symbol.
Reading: 32.0 mm
